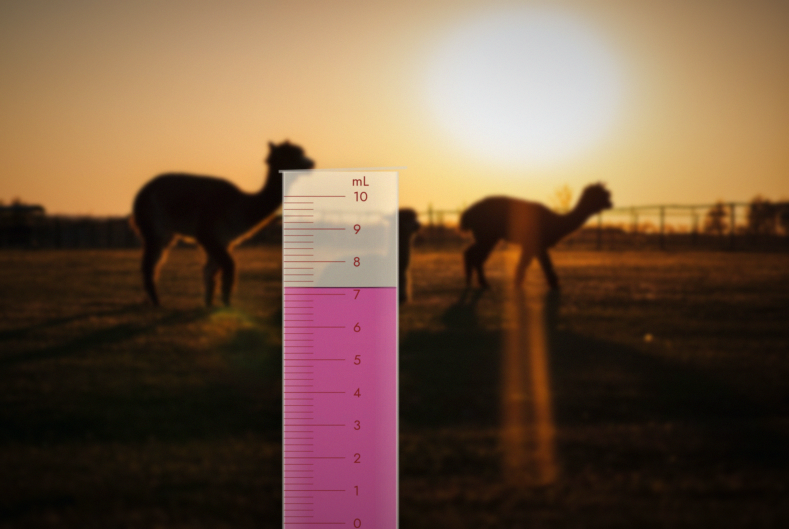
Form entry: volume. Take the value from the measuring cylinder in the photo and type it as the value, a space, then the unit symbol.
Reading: 7.2 mL
